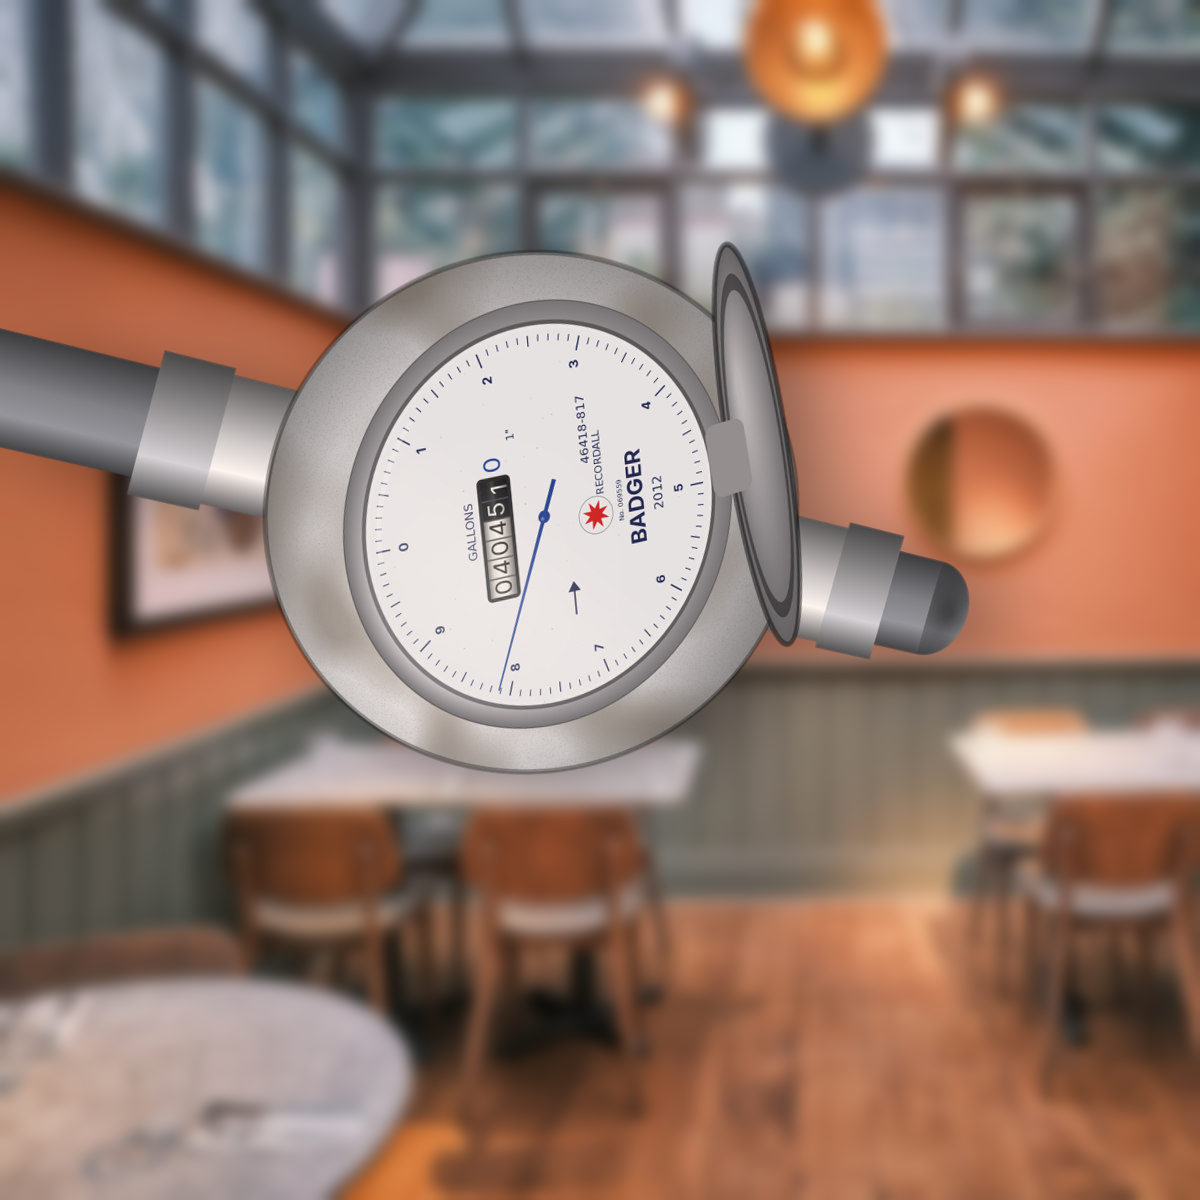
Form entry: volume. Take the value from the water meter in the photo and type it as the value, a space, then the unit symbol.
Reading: 404508.1 gal
